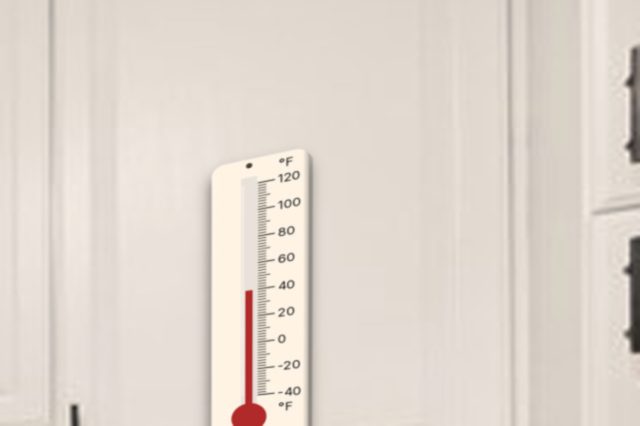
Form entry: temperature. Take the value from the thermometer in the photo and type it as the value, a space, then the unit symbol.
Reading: 40 °F
